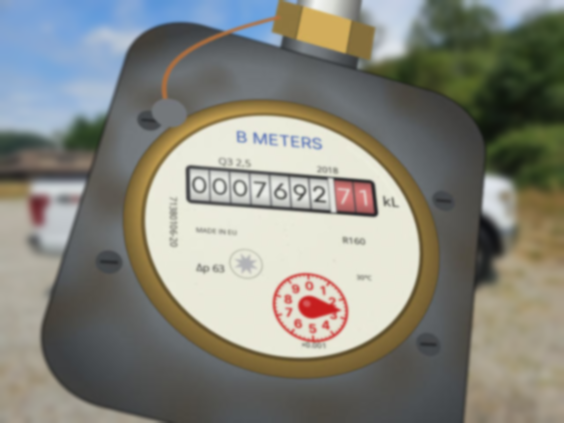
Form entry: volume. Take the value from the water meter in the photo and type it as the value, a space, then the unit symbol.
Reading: 7692.712 kL
